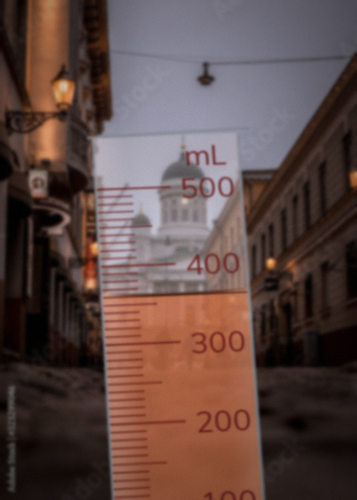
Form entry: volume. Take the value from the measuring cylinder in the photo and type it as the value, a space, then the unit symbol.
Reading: 360 mL
